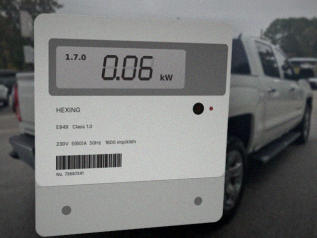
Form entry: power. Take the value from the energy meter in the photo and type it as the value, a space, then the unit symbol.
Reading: 0.06 kW
